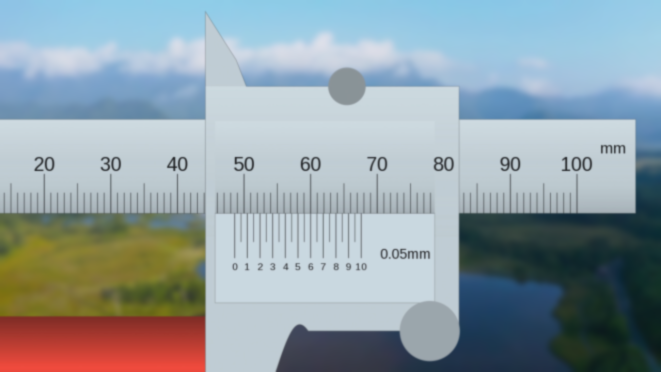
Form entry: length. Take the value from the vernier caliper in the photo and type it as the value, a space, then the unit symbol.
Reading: 48.6 mm
